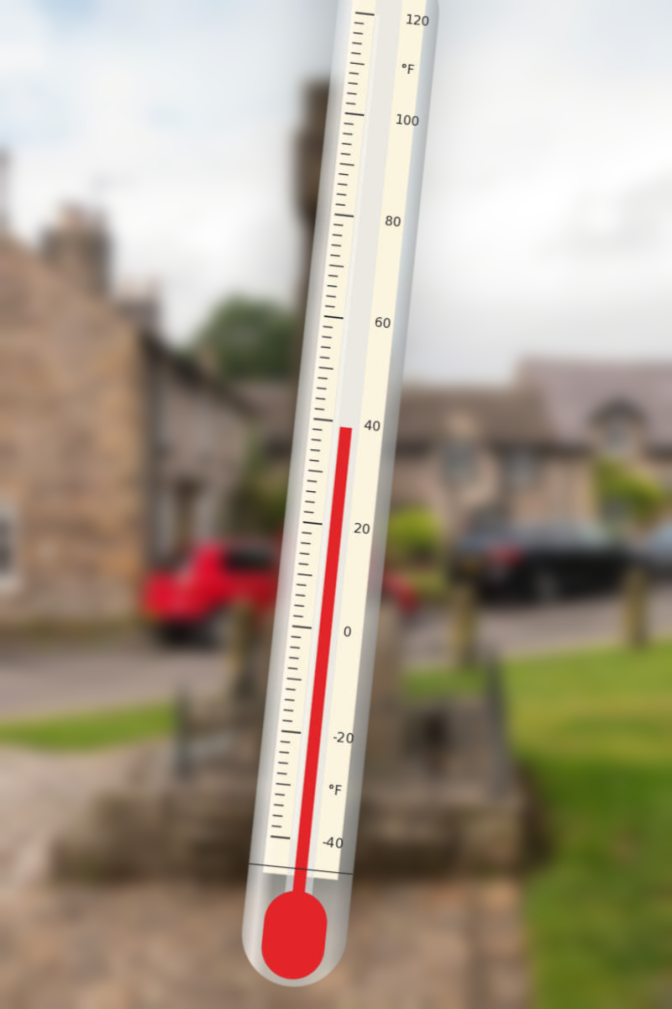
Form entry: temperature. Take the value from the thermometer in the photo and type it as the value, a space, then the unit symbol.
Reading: 39 °F
